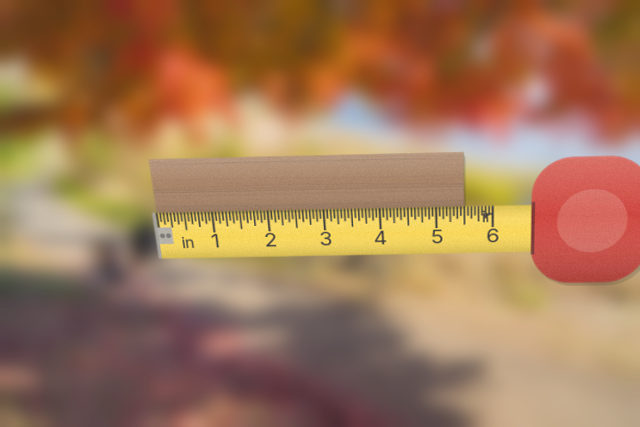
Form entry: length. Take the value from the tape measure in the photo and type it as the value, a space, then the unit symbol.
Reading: 5.5 in
